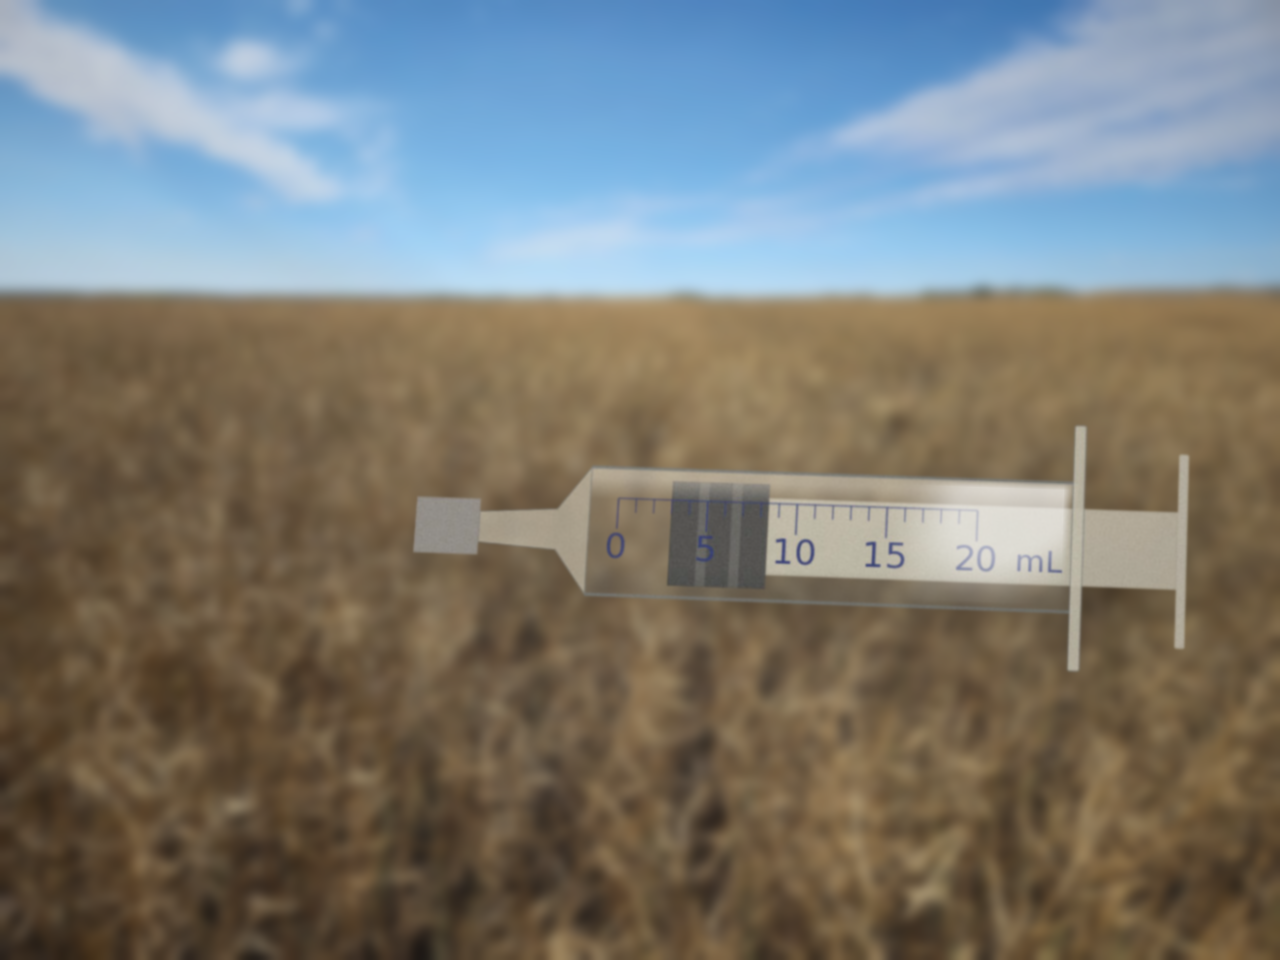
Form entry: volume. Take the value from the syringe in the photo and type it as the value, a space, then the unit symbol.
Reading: 3 mL
